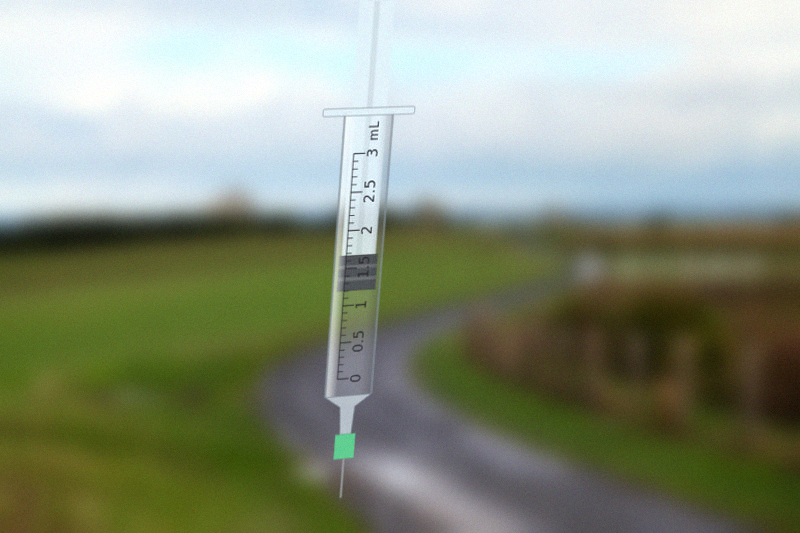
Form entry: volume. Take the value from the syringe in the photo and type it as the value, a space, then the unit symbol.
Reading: 1.2 mL
